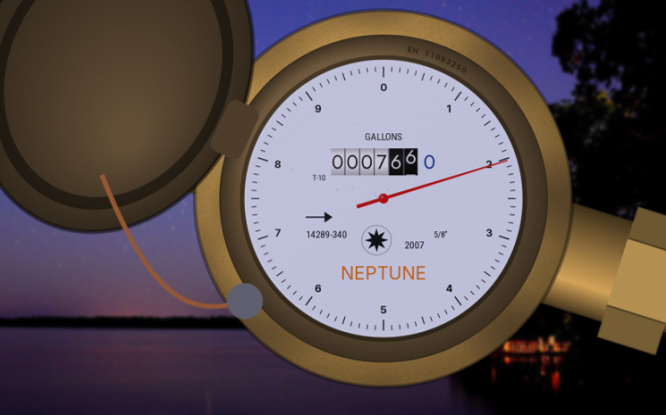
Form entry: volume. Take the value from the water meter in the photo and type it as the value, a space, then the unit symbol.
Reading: 7662.0 gal
